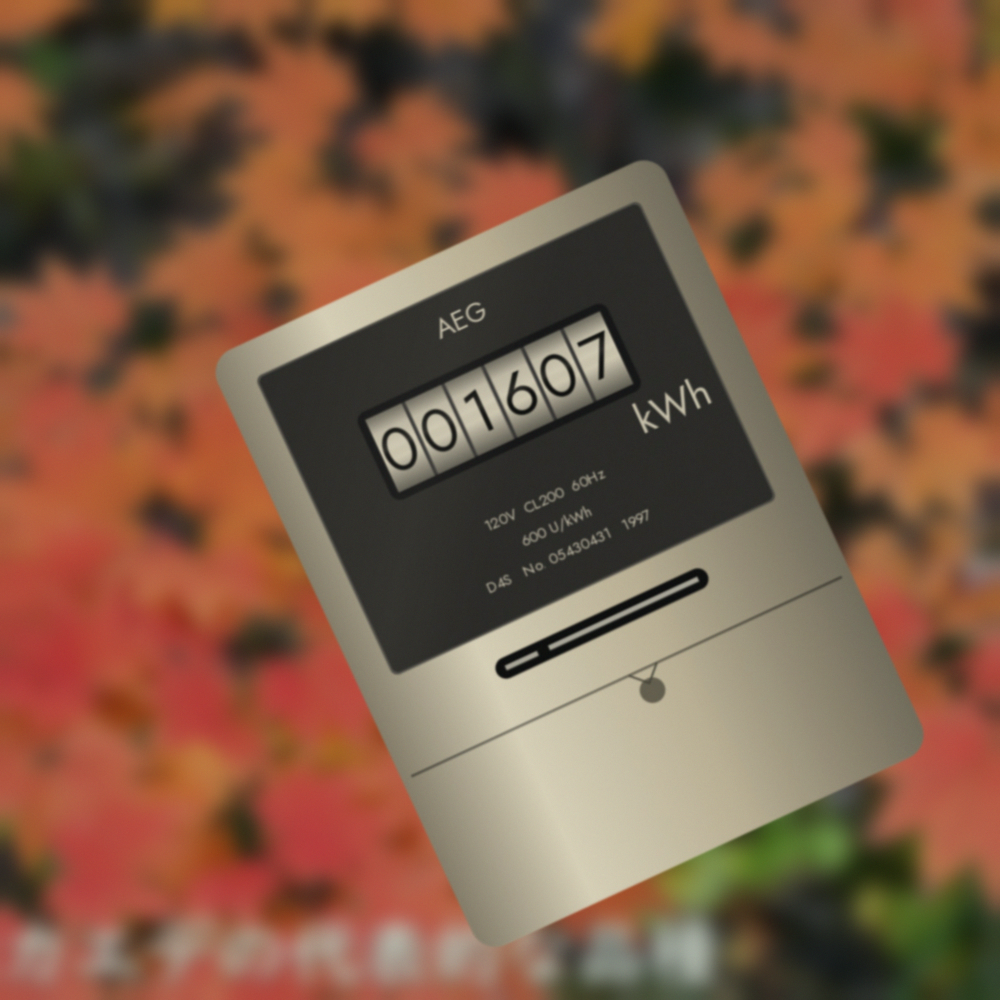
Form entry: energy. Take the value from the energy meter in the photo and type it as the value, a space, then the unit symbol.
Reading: 1607 kWh
